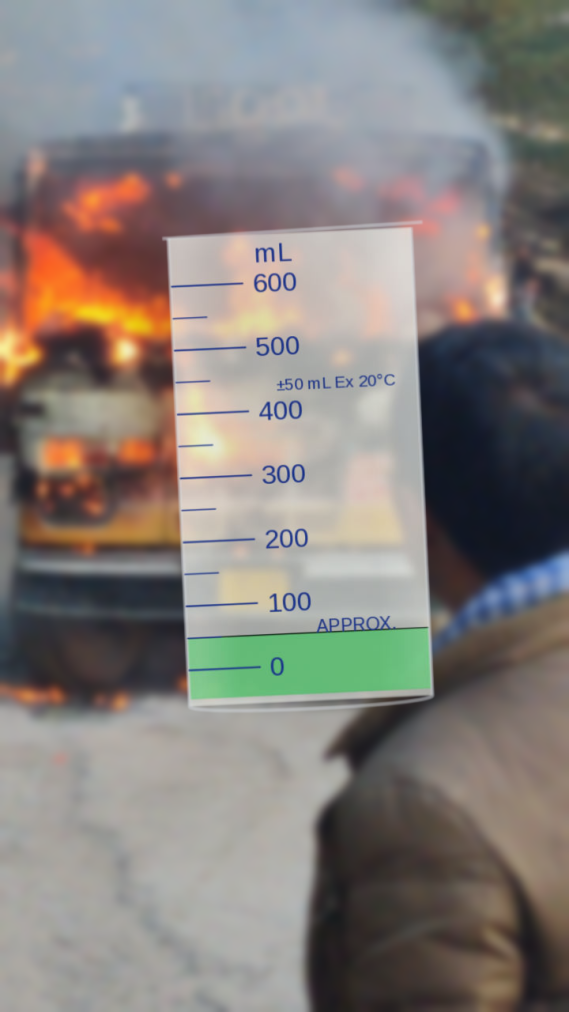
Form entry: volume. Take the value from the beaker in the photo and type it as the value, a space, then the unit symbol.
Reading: 50 mL
